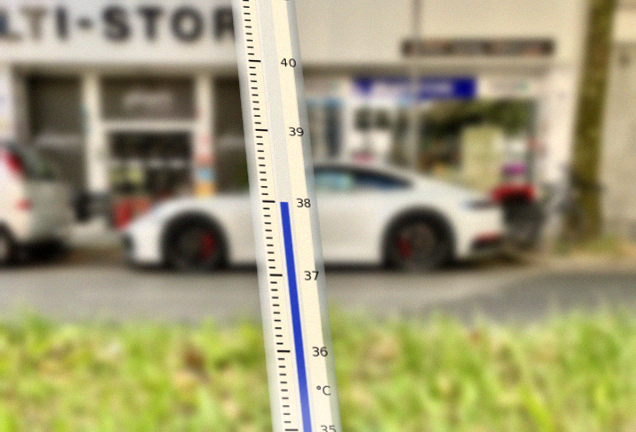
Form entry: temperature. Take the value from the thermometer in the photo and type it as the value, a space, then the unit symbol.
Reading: 38 °C
